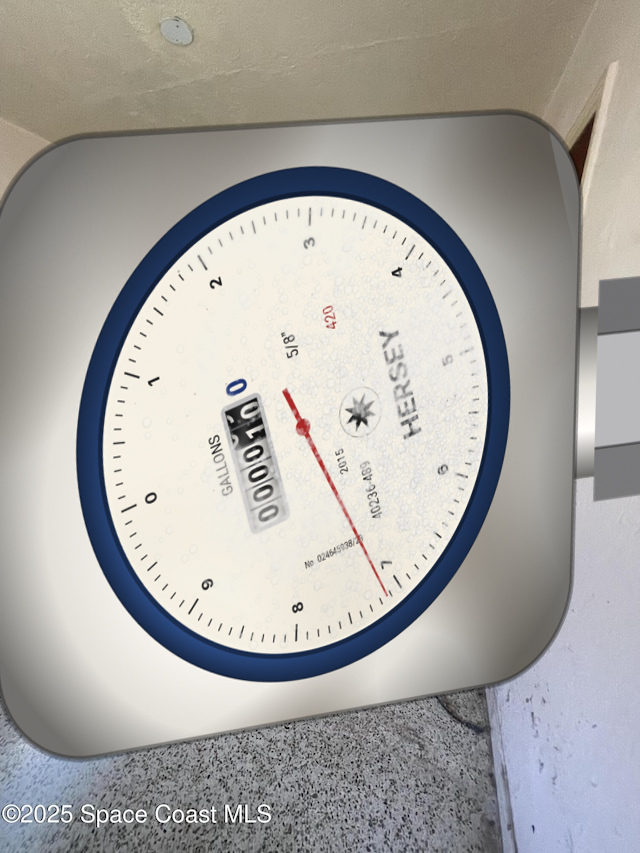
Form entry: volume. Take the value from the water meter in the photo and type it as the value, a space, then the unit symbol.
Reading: 97.1 gal
